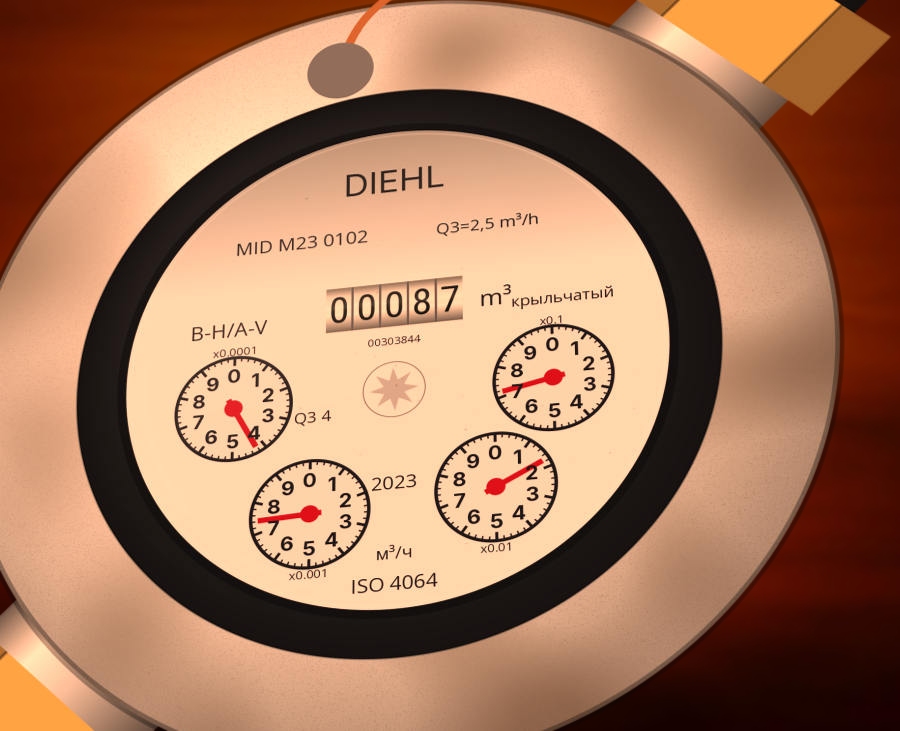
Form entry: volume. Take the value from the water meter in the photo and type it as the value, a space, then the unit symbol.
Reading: 87.7174 m³
